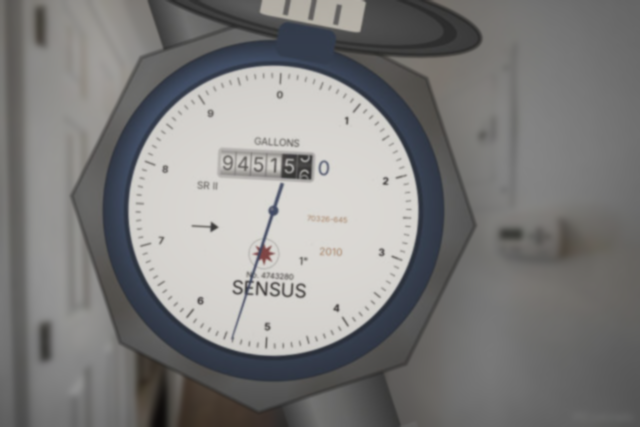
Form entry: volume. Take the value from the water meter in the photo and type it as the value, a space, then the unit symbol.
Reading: 9451555.4 gal
